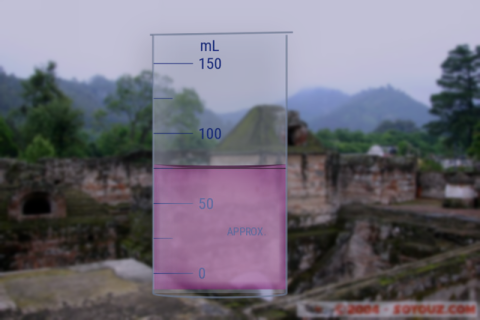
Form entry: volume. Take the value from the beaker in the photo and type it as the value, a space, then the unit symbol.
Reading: 75 mL
